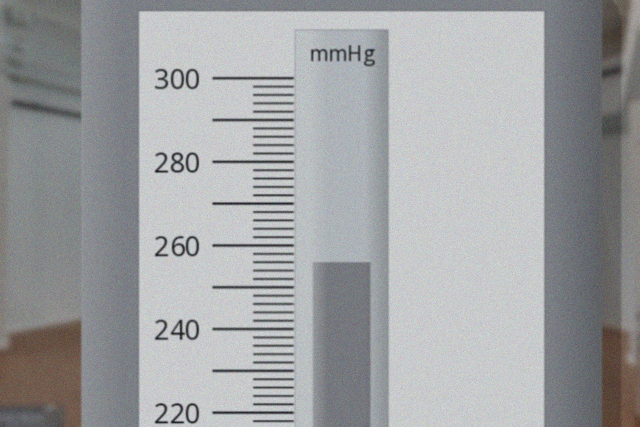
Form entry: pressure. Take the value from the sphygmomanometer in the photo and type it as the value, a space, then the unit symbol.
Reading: 256 mmHg
